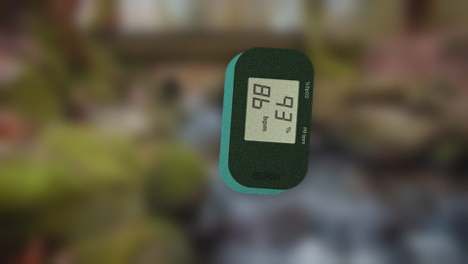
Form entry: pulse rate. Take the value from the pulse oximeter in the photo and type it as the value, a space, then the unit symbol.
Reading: 86 bpm
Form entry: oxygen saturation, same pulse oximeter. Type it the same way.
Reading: 93 %
